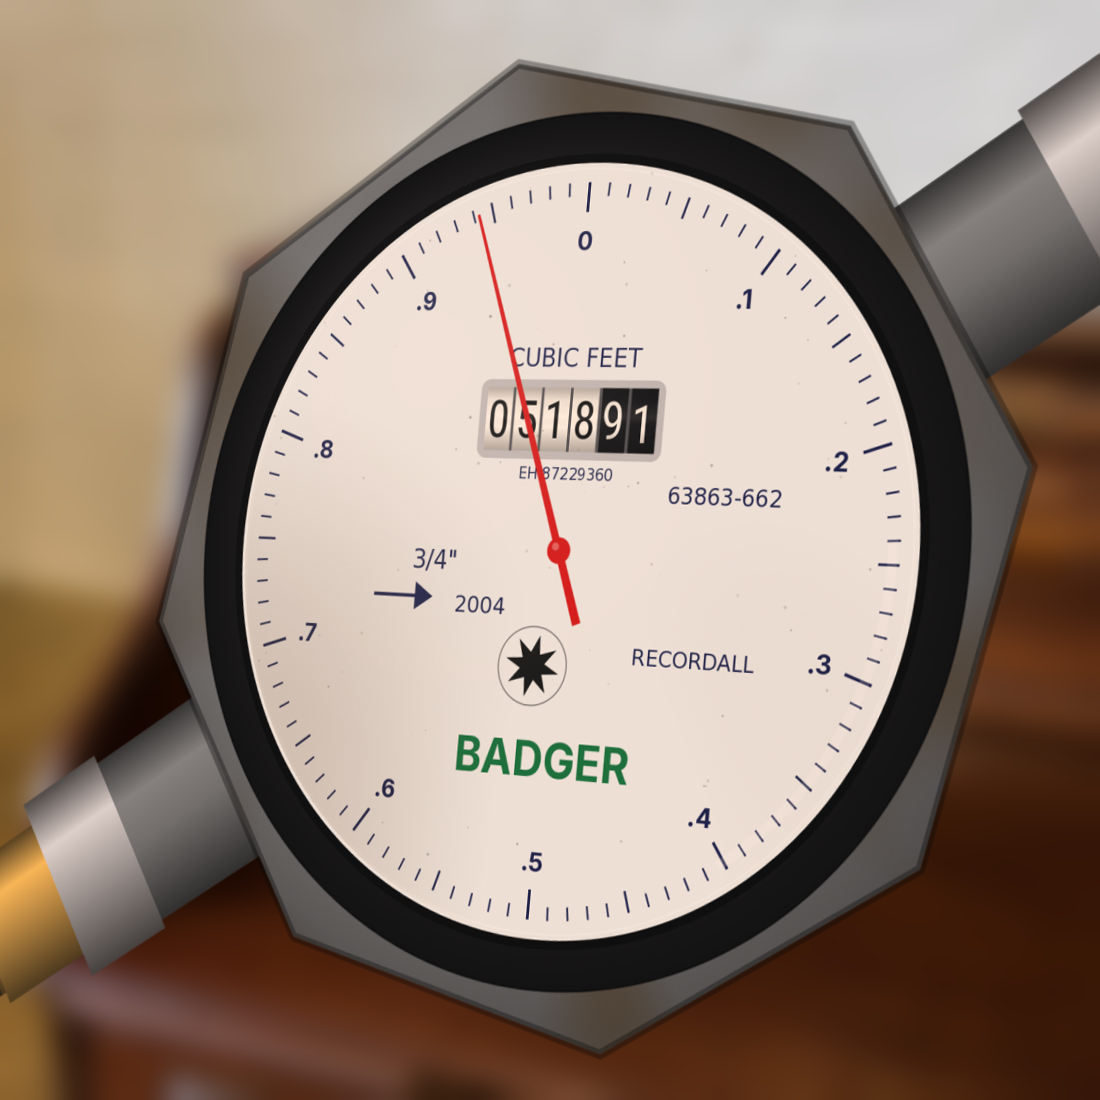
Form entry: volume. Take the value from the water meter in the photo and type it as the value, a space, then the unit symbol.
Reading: 51890.94 ft³
